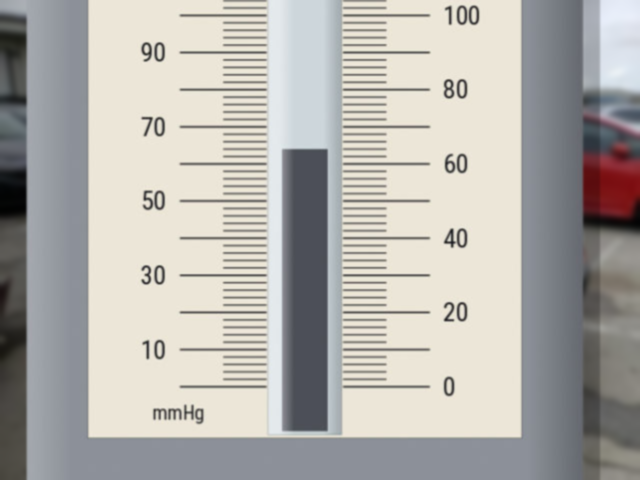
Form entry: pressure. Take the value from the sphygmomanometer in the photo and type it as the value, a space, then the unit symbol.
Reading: 64 mmHg
